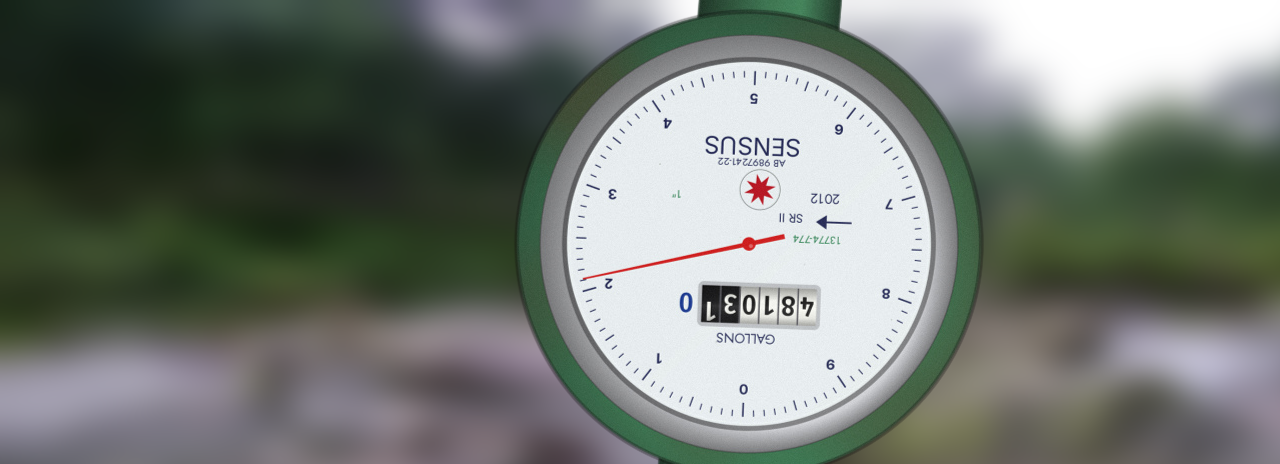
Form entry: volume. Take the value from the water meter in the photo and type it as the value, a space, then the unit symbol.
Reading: 4810312.1 gal
